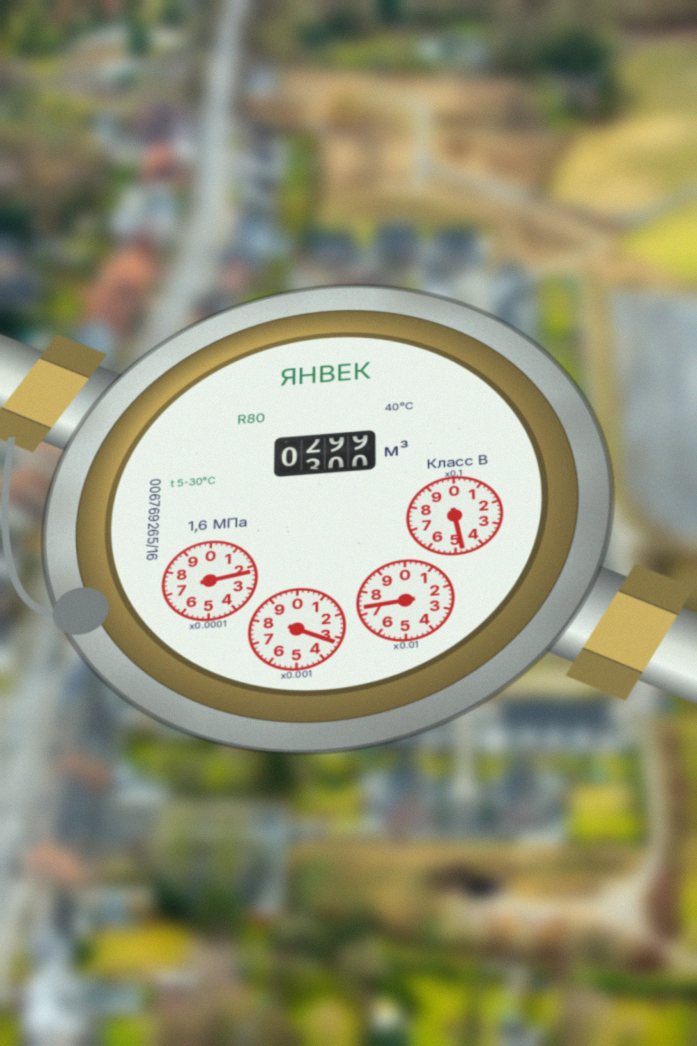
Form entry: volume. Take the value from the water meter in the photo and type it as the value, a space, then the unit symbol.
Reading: 299.4732 m³
